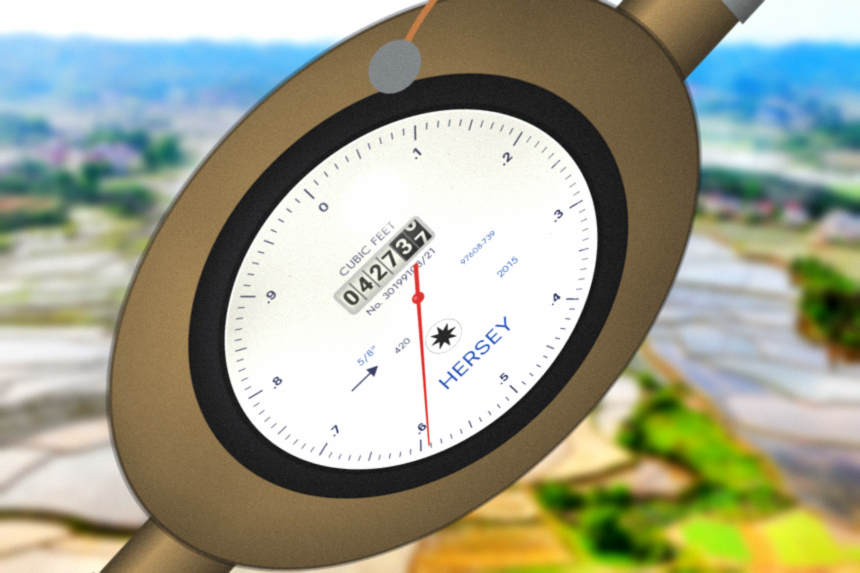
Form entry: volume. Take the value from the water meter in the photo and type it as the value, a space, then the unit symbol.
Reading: 42736.59 ft³
